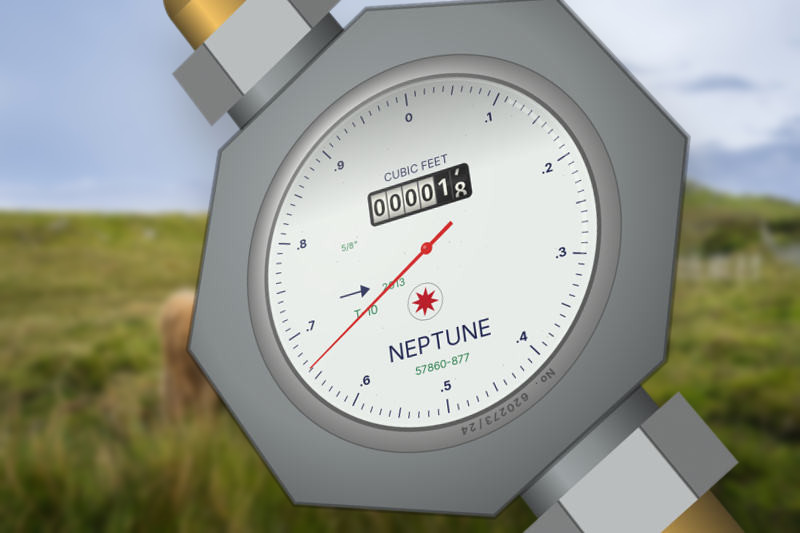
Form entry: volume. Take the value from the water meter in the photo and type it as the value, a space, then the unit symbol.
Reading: 17.66 ft³
